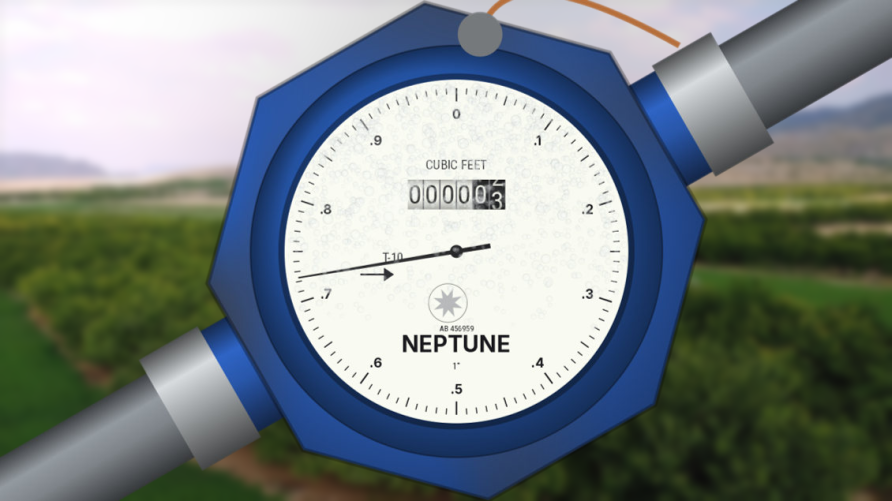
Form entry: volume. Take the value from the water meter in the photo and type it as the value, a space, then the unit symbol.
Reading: 2.72 ft³
